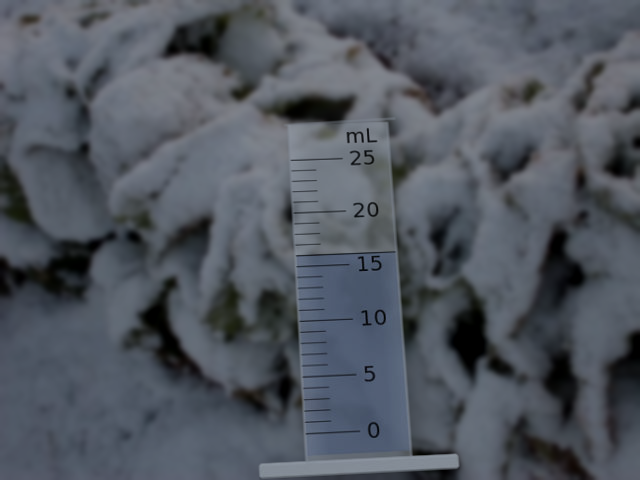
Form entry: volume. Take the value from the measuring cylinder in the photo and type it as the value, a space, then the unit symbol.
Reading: 16 mL
